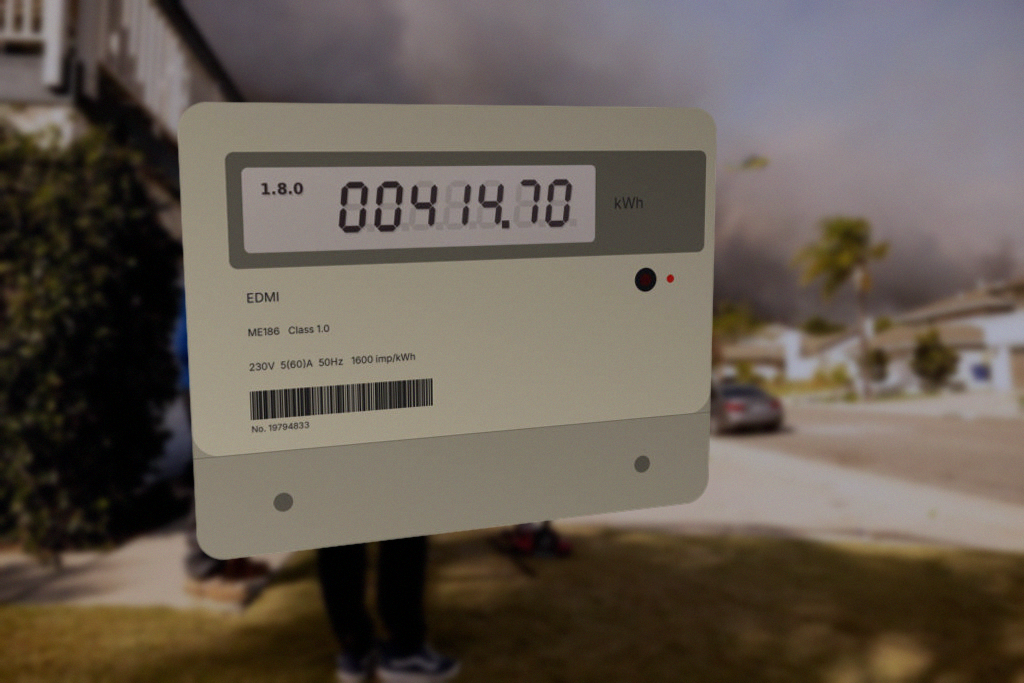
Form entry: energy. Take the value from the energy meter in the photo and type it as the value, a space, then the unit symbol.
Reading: 414.70 kWh
